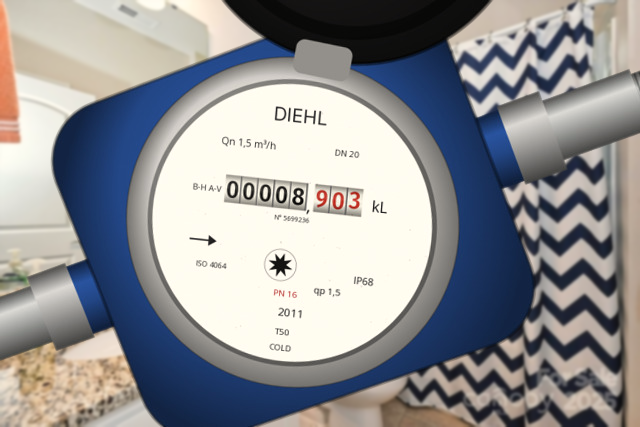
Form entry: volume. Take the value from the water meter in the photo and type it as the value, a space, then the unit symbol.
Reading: 8.903 kL
